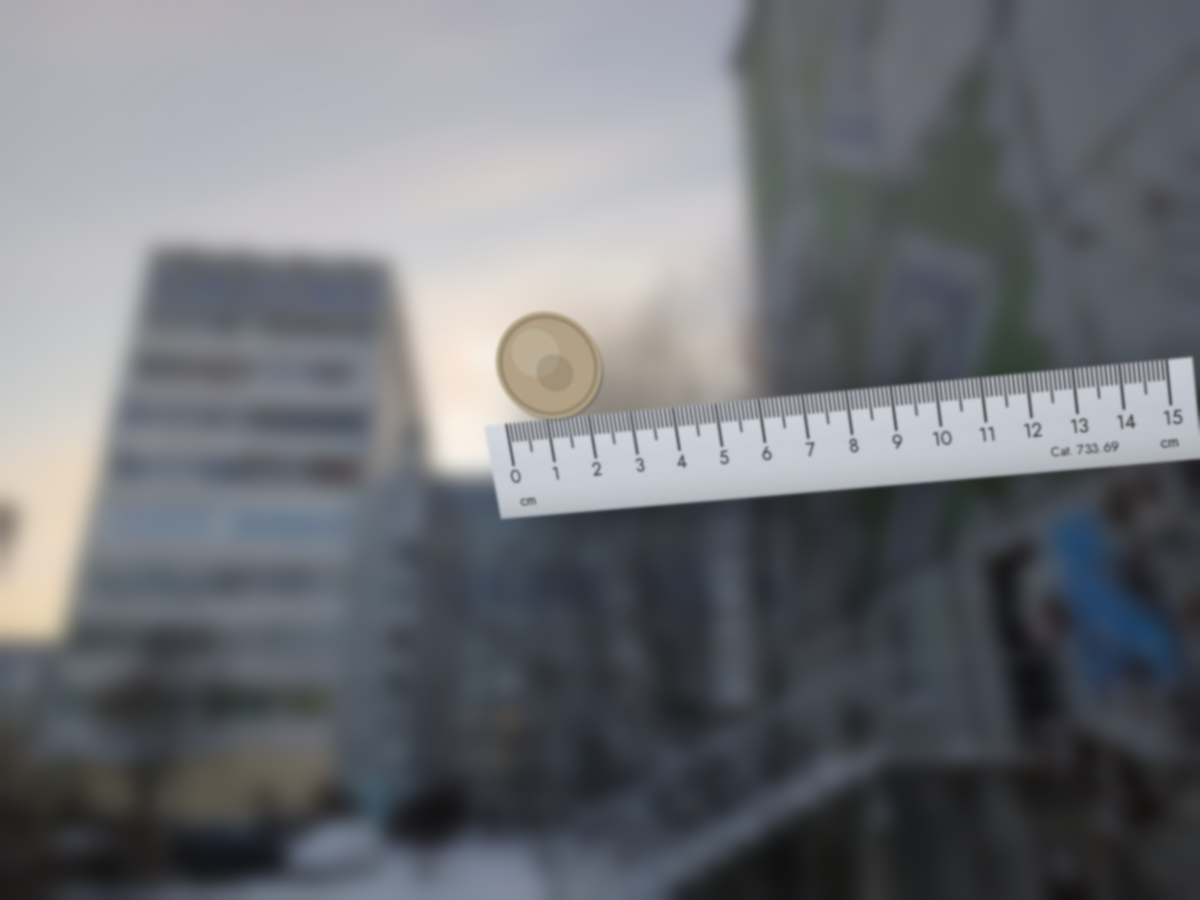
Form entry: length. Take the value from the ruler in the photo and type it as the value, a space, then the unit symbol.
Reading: 2.5 cm
